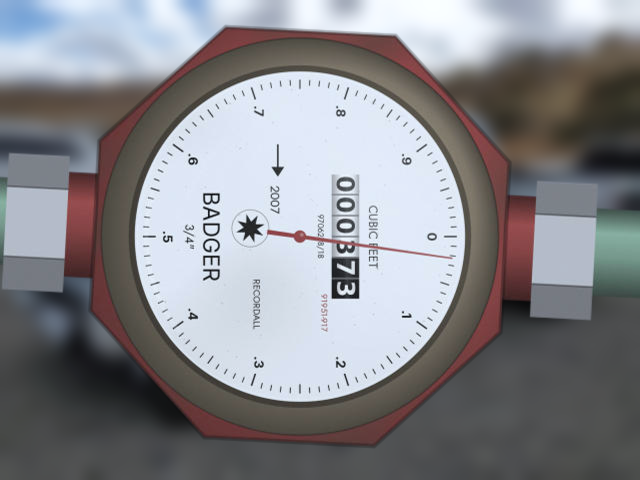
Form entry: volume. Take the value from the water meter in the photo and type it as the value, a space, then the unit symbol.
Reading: 373.02 ft³
